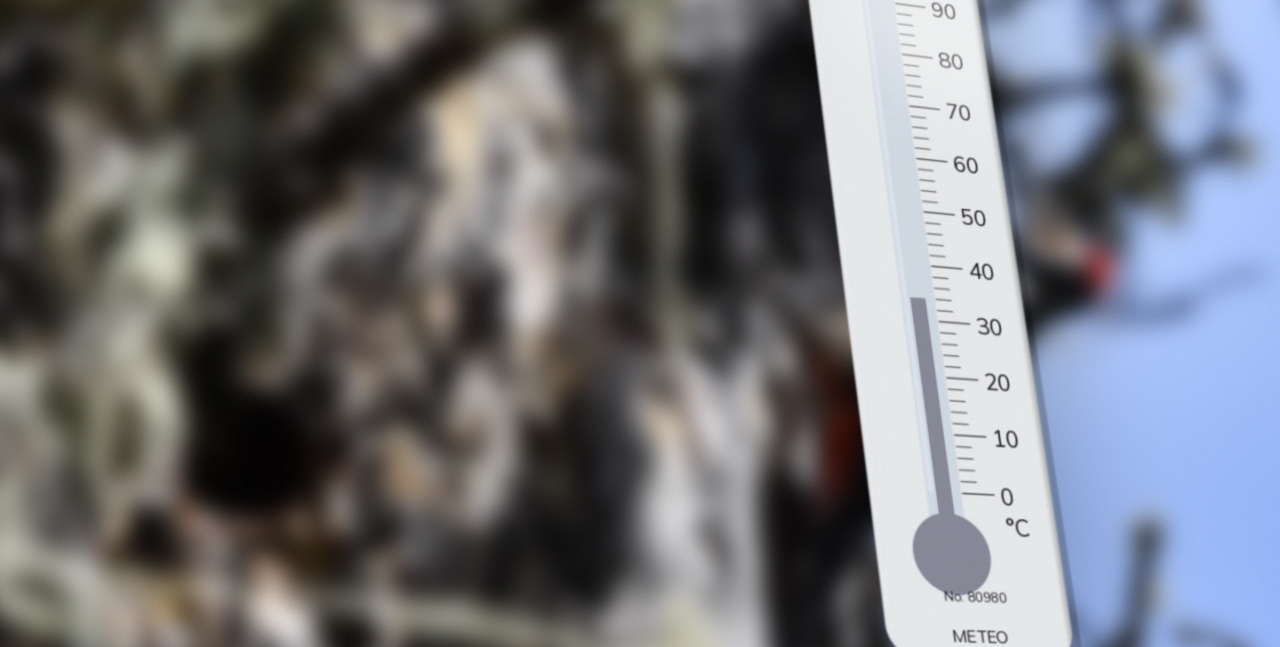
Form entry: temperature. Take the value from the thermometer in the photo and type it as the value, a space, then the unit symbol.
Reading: 34 °C
